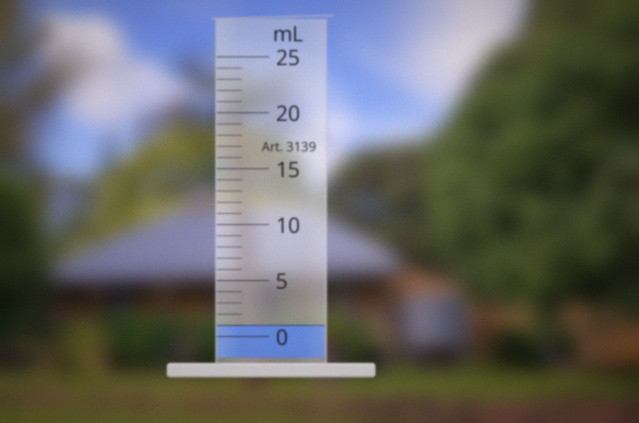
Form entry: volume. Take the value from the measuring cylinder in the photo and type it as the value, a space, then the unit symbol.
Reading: 1 mL
